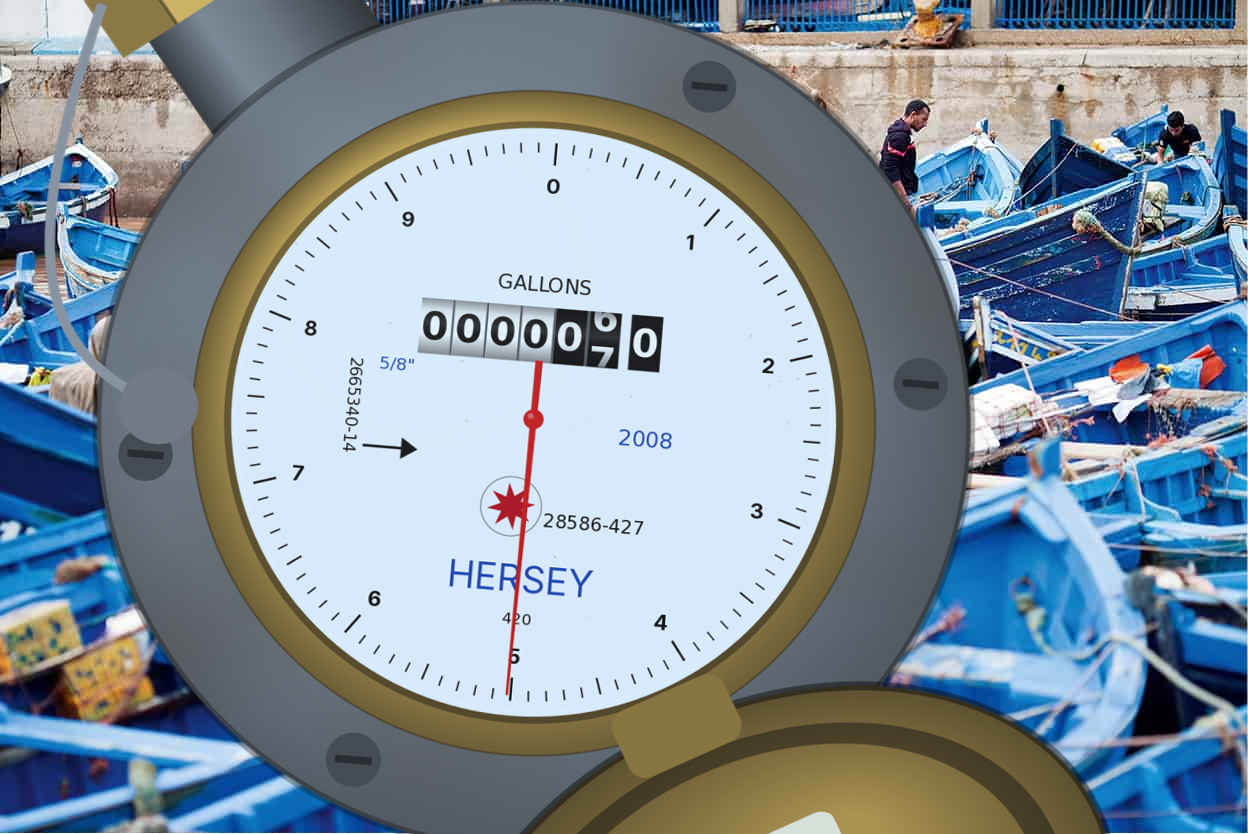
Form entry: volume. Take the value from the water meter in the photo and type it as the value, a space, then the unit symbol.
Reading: 65.0 gal
